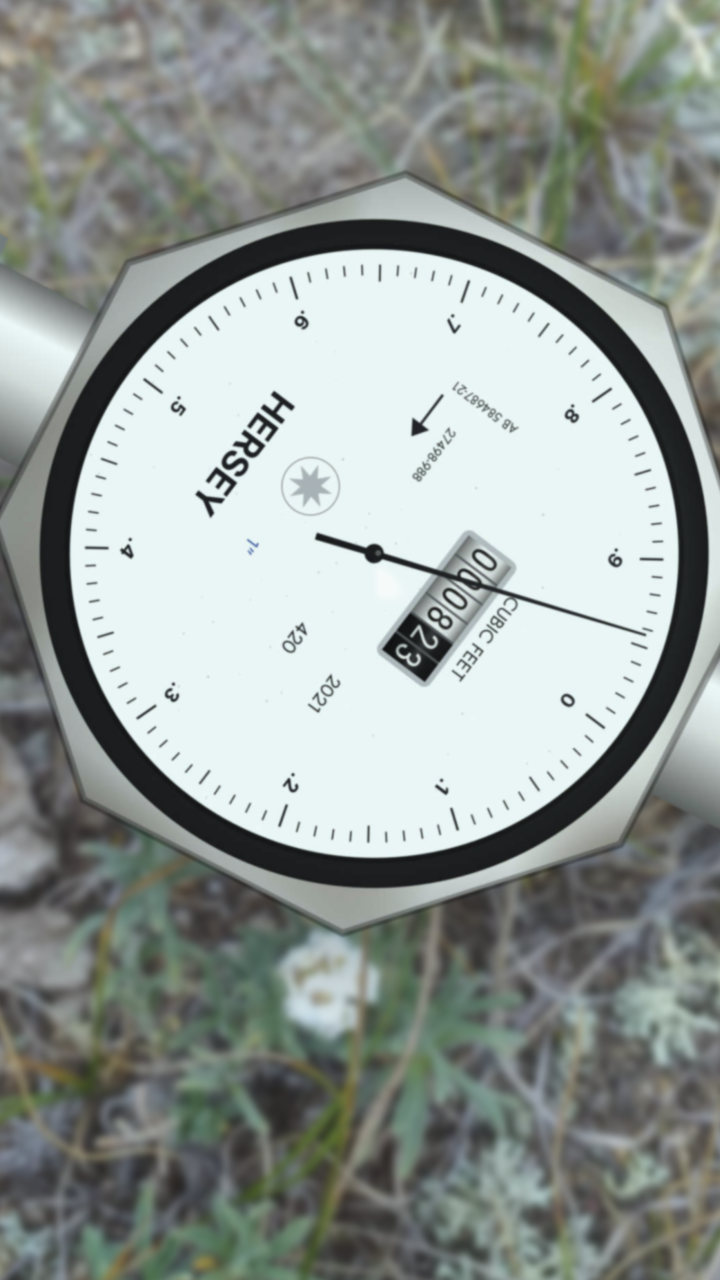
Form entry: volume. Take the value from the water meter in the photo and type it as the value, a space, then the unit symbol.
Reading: 822.94 ft³
